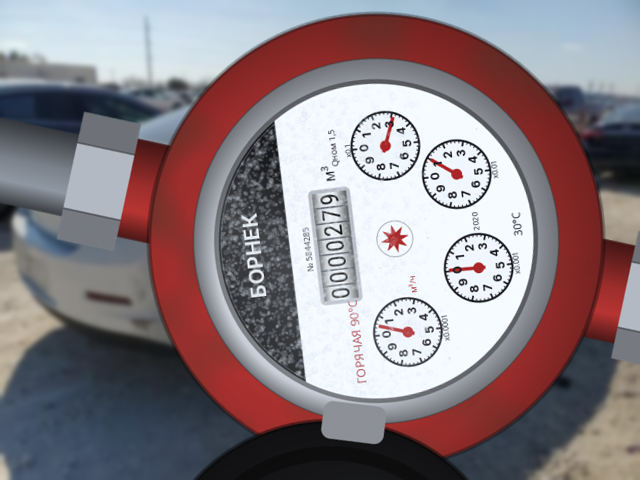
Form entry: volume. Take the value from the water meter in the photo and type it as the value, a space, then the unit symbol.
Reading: 279.3100 m³
